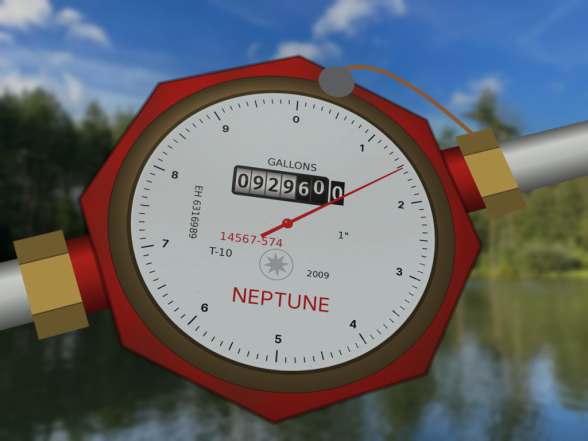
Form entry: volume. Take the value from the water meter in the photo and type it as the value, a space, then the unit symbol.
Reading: 929601.5 gal
